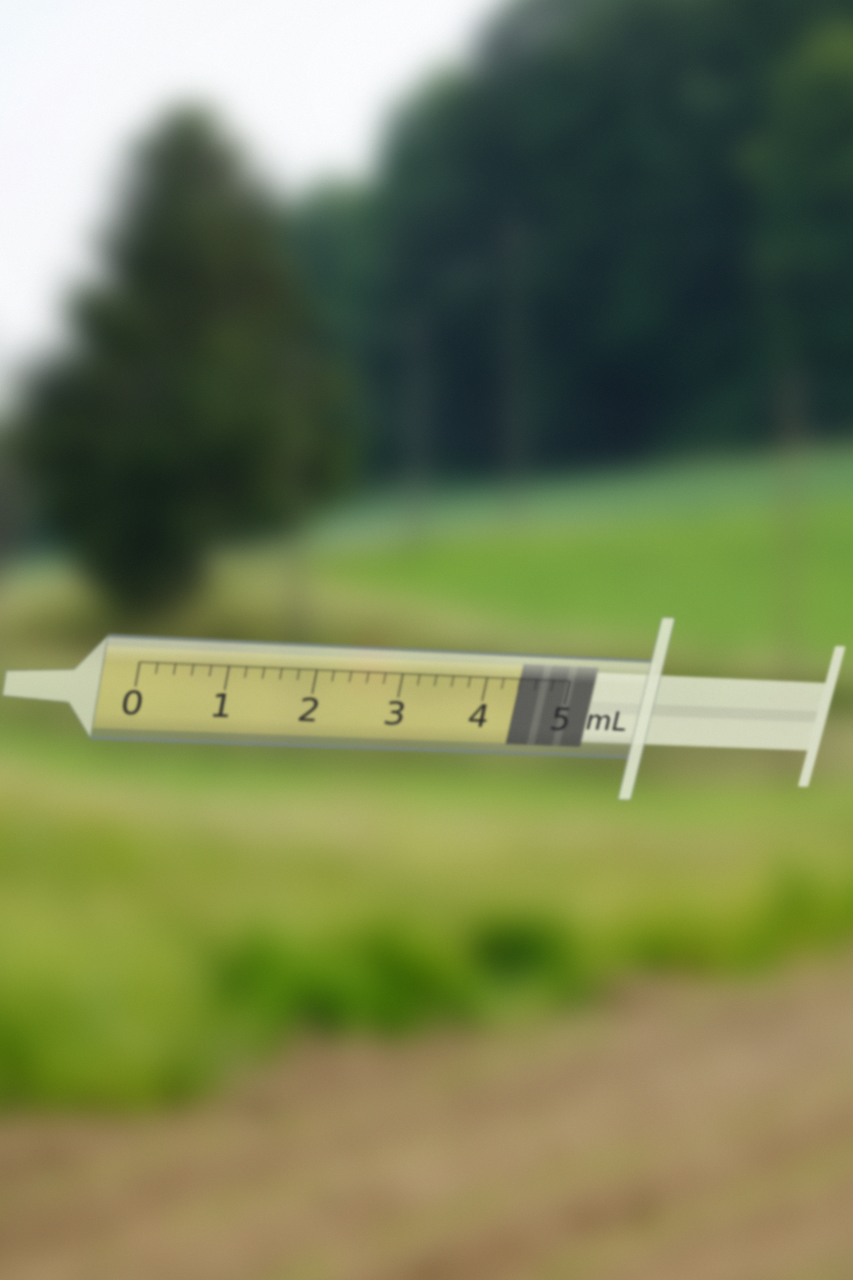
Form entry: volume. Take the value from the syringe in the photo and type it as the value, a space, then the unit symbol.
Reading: 4.4 mL
